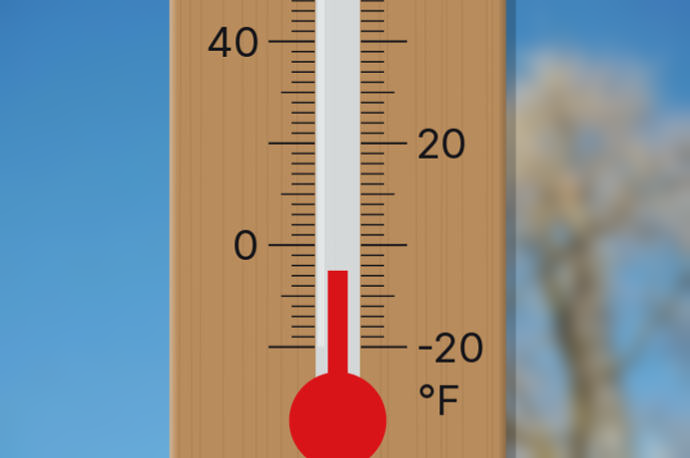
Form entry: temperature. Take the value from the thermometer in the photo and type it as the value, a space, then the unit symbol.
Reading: -5 °F
